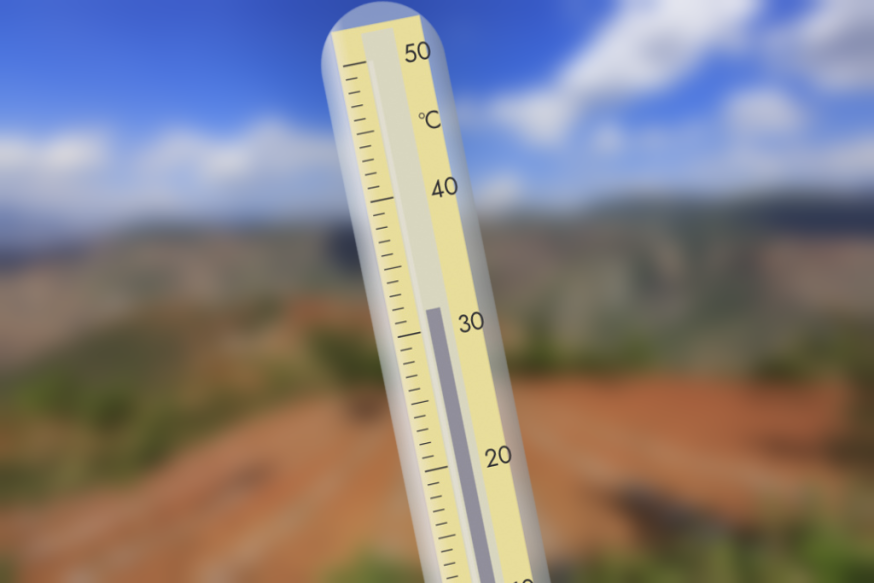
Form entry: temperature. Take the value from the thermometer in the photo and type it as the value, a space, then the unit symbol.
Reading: 31.5 °C
